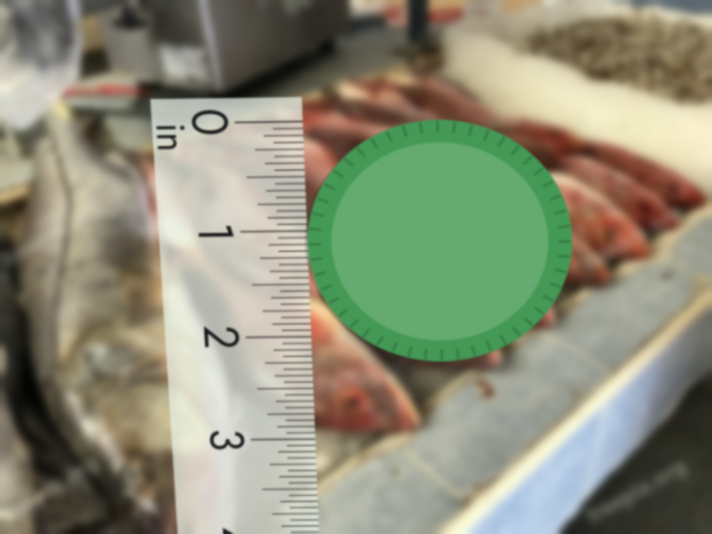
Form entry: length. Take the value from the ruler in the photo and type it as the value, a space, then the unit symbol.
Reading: 2.25 in
